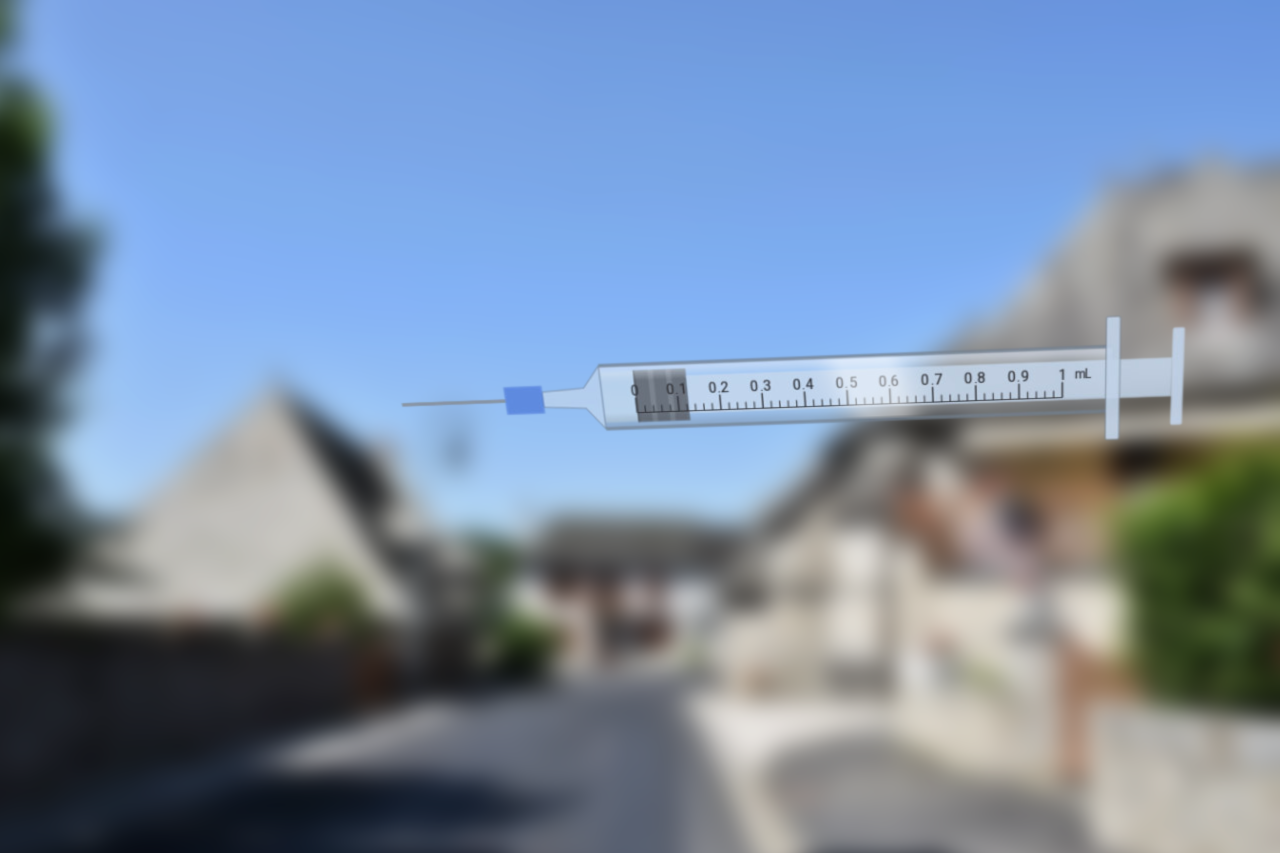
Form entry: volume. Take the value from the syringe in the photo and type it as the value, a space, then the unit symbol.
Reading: 0 mL
